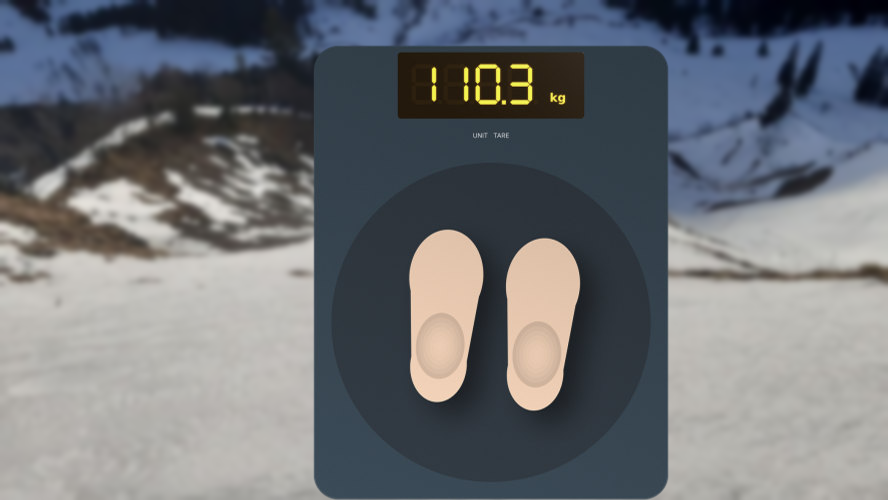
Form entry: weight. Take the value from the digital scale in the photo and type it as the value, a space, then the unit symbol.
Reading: 110.3 kg
